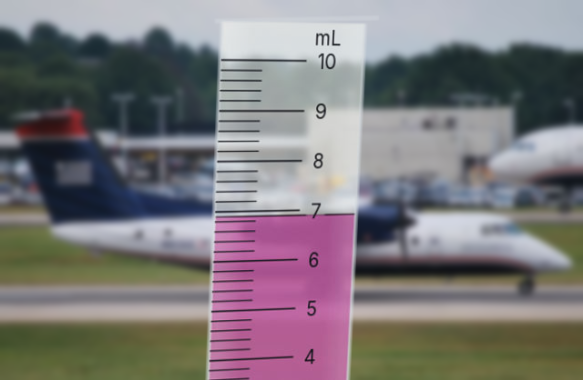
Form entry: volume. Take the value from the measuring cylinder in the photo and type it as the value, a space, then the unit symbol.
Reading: 6.9 mL
